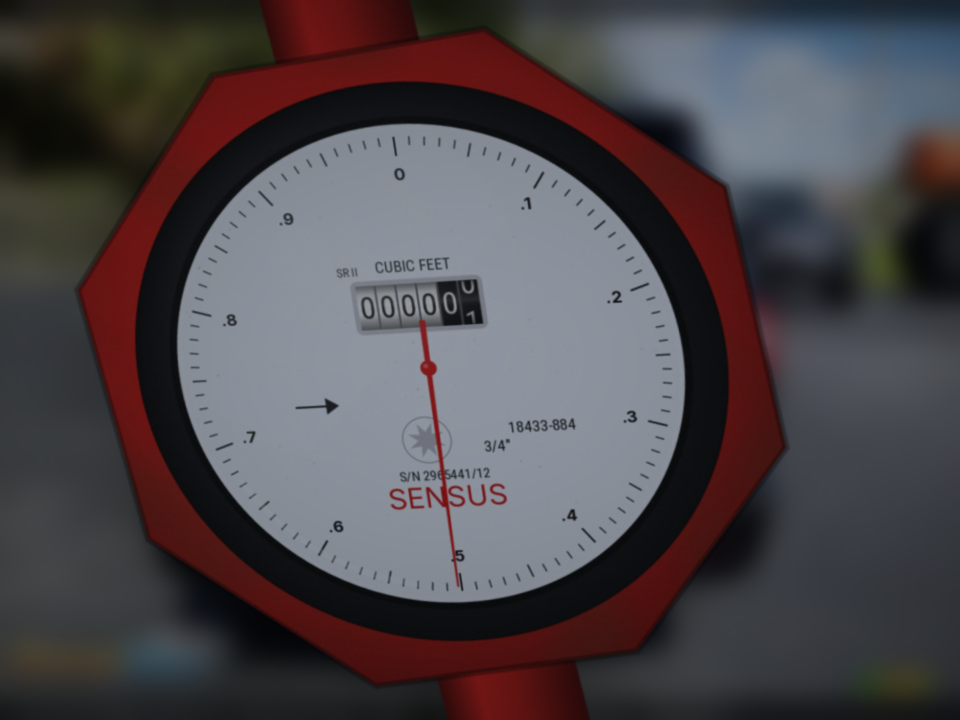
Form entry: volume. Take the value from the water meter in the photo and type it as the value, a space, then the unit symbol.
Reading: 0.50 ft³
